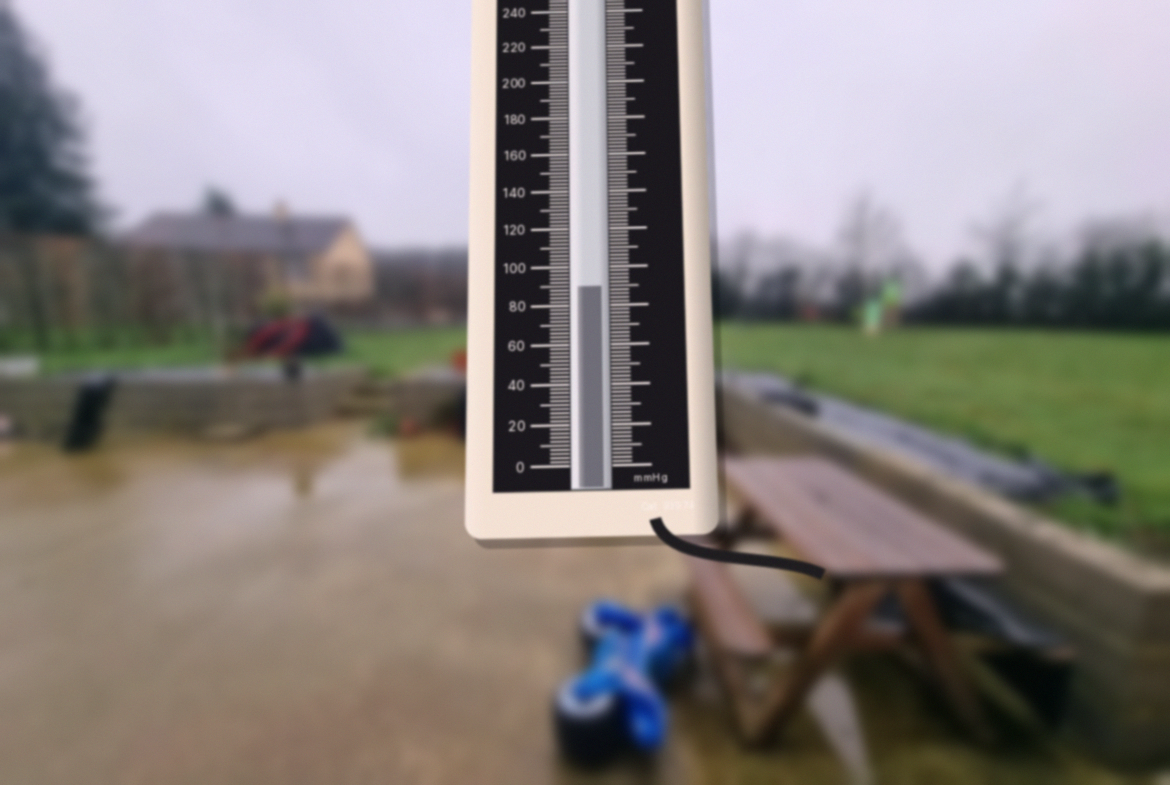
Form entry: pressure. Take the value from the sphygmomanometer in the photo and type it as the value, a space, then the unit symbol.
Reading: 90 mmHg
